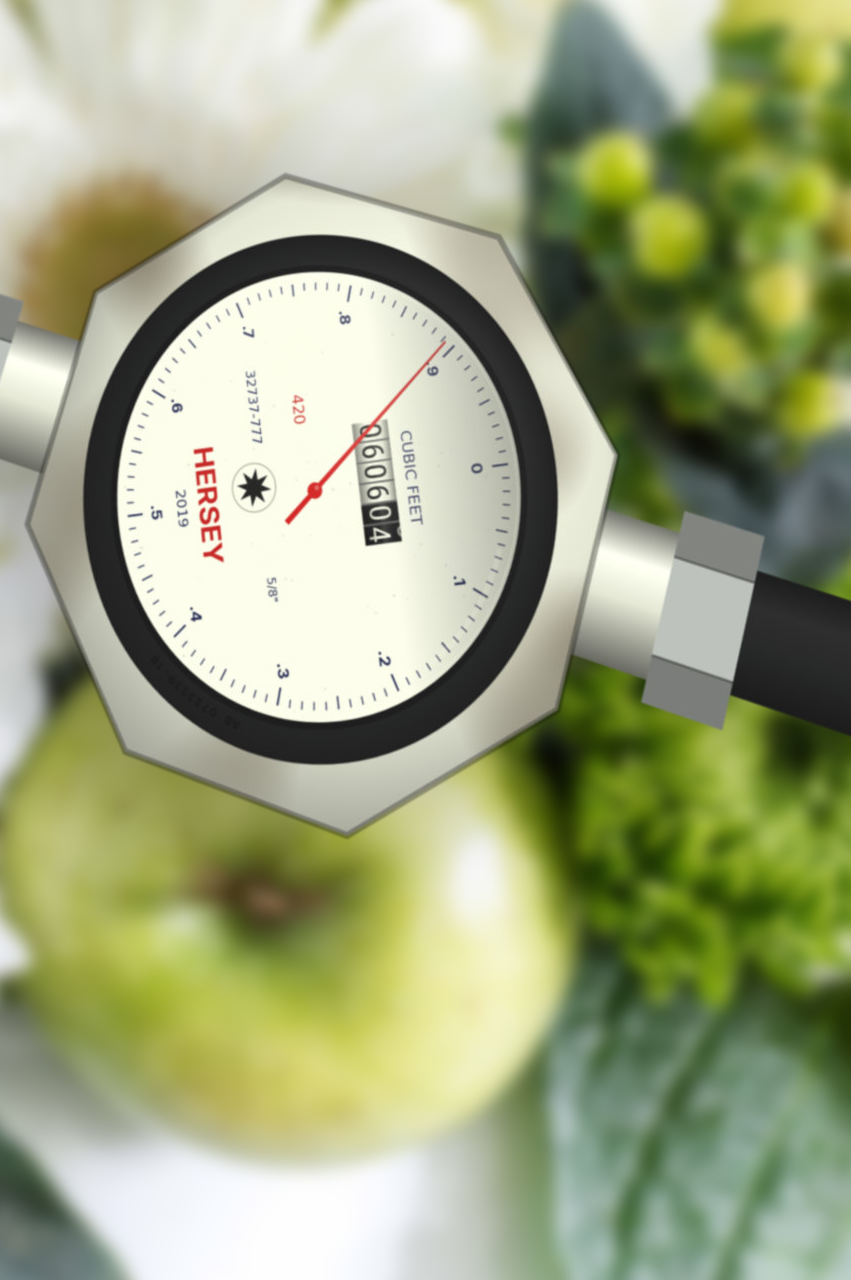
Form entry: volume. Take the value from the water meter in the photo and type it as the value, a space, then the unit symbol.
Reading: 60603.89 ft³
